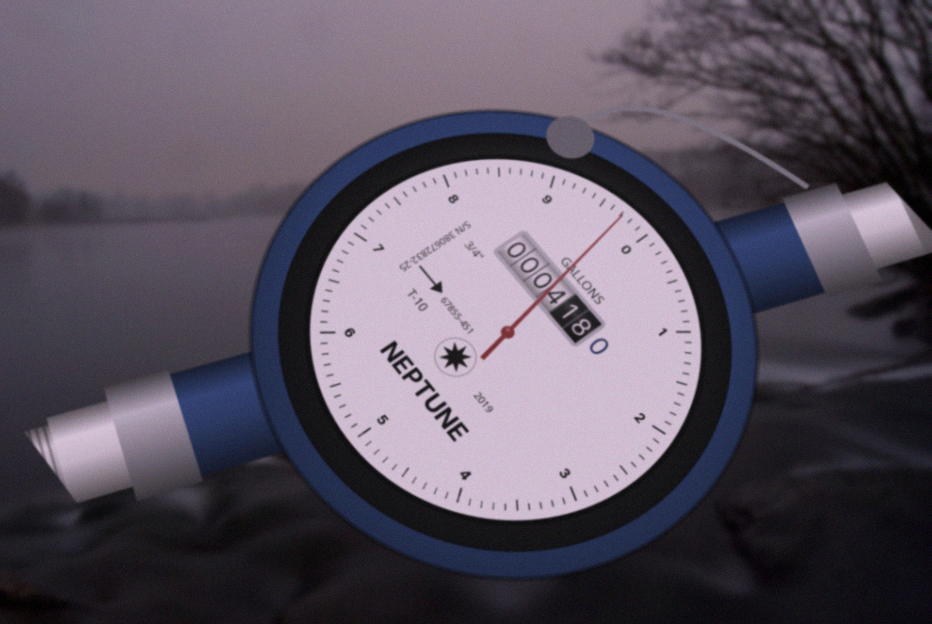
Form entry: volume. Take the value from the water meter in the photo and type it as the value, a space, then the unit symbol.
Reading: 4179.7 gal
